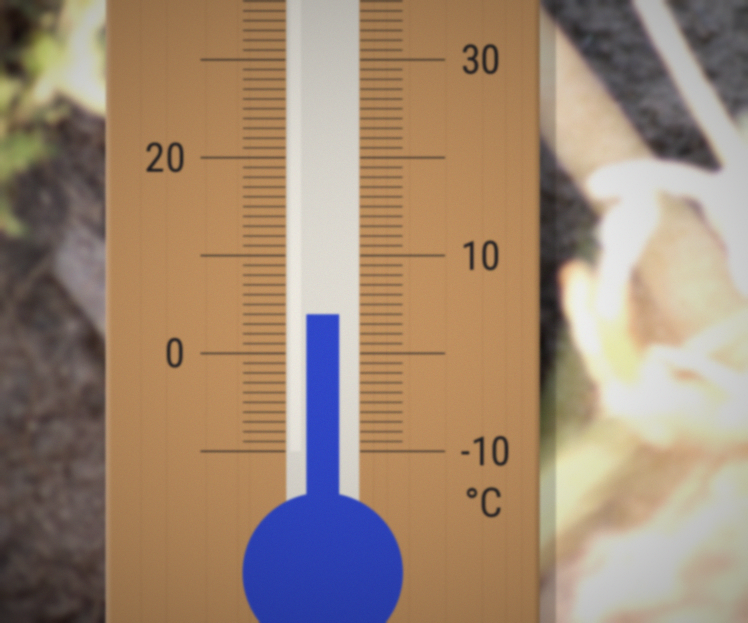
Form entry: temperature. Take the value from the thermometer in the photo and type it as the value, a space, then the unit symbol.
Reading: 4 °C
